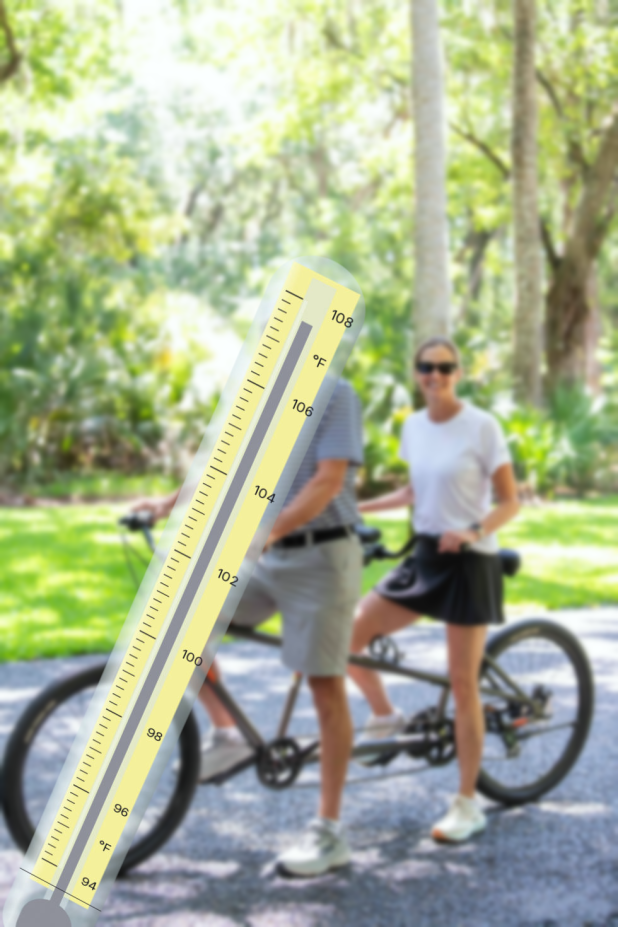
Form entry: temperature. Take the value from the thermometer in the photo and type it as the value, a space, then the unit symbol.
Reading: 107.6 °F
